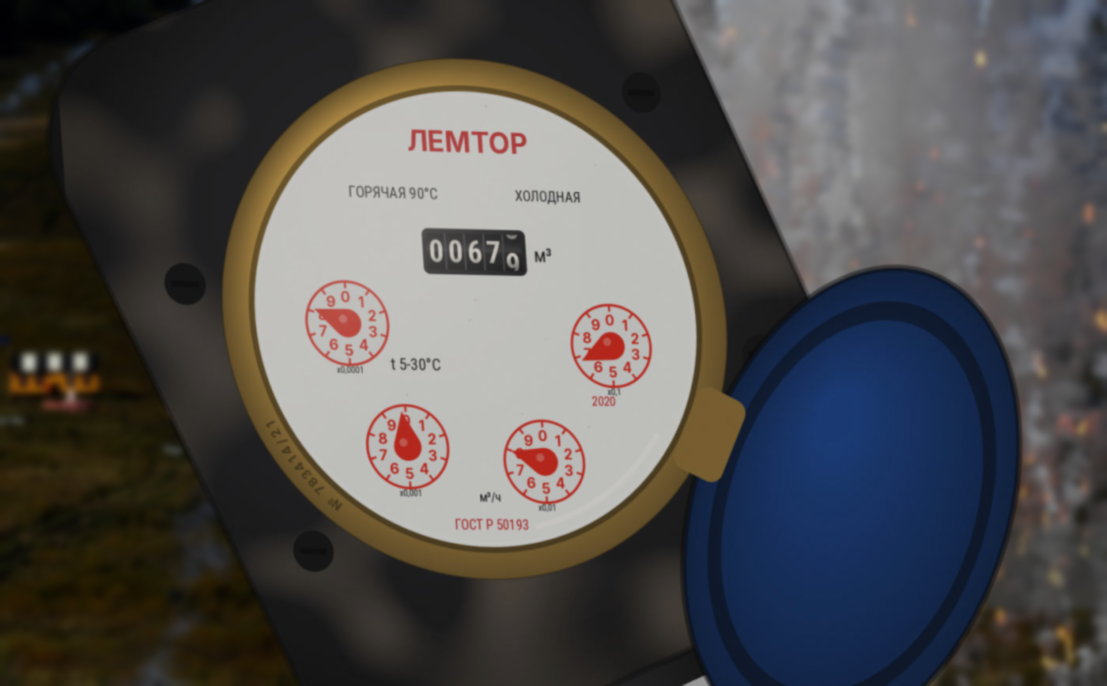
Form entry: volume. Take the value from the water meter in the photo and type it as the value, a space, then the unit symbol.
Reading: 678.6798 m³
